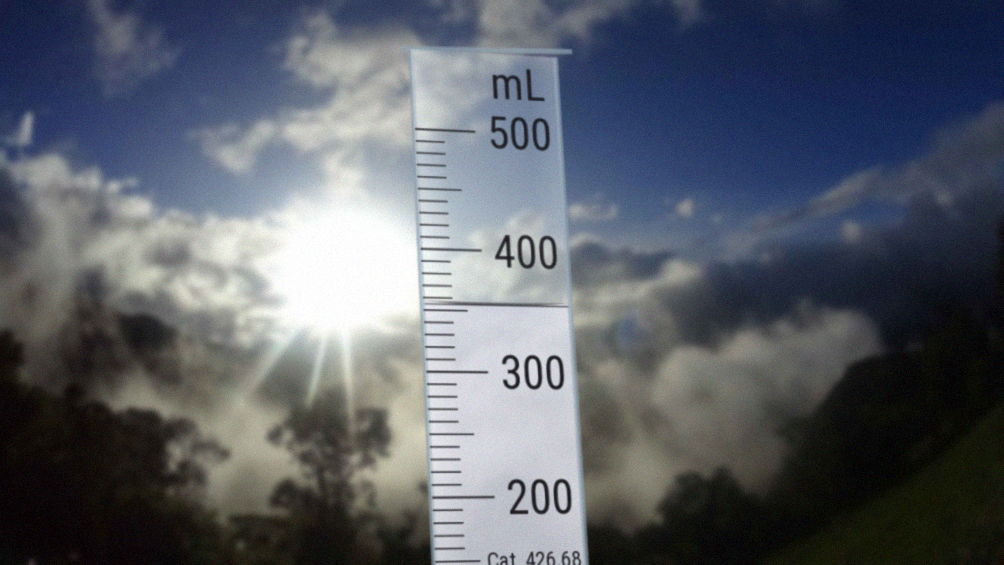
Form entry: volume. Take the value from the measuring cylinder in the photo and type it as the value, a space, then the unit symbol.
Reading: 355 mL
